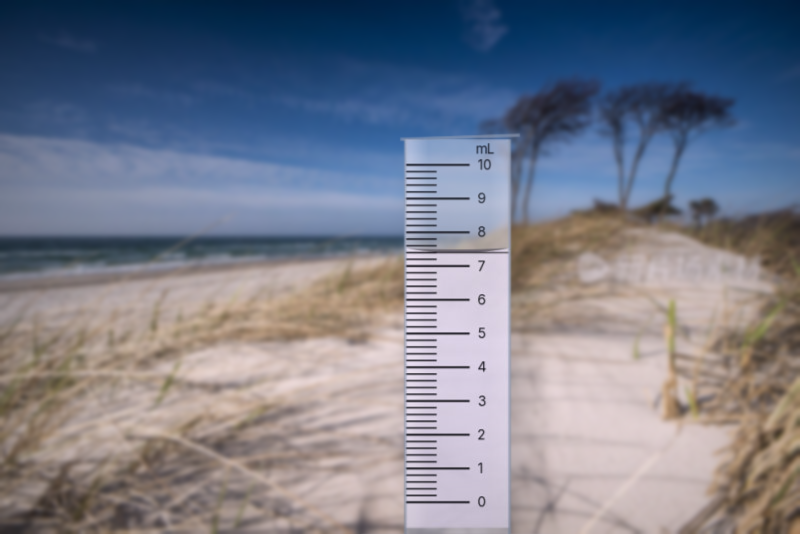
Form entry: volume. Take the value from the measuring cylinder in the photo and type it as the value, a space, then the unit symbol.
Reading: 7.4 mL
